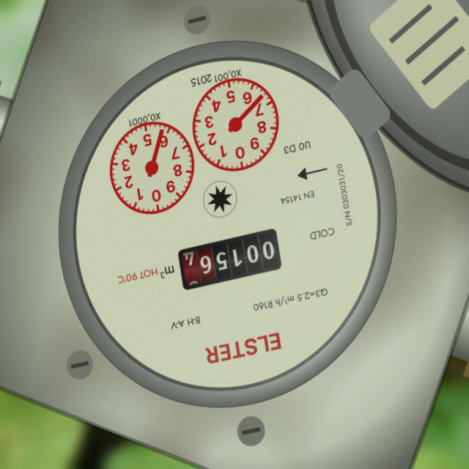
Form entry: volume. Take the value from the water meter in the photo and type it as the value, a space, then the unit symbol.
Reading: 15.6365 m³
